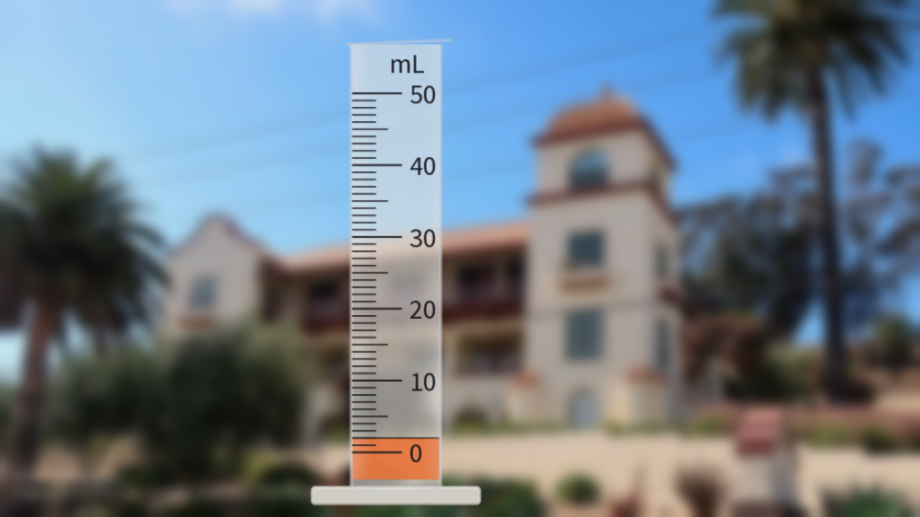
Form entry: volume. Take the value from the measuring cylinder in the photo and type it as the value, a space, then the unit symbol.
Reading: 2 mL
